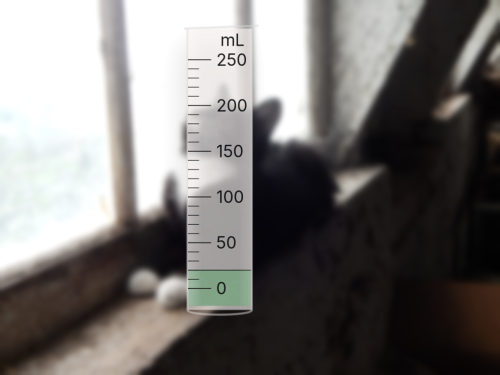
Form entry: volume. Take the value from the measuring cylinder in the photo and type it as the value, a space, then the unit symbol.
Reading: 20 mL
